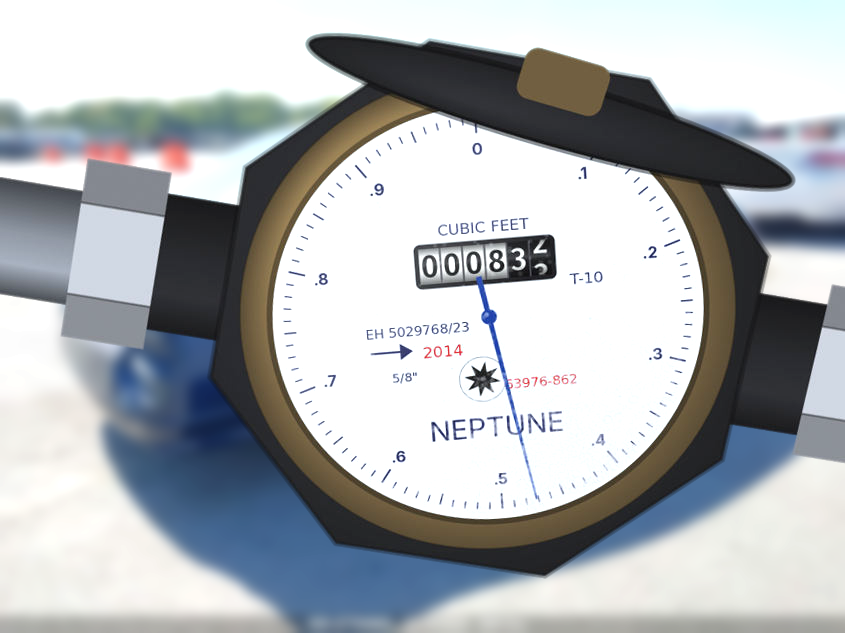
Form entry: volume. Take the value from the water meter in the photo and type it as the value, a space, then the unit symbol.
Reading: 832.47 ft³
